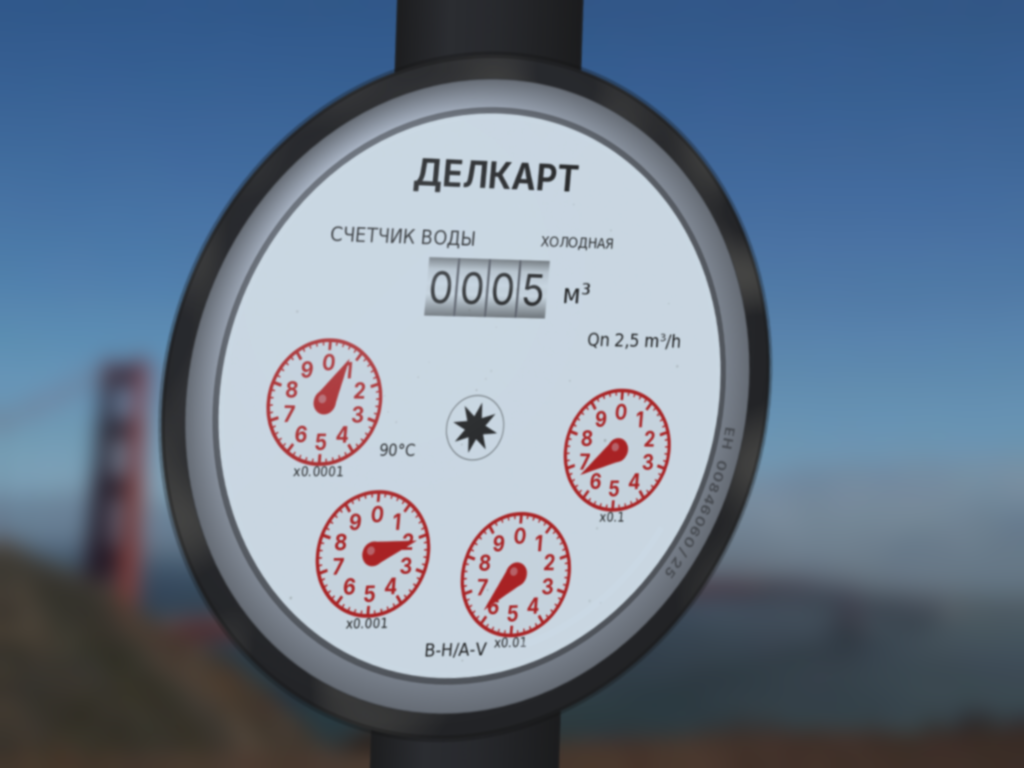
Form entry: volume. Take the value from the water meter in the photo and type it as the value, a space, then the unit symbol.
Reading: 5.6620 m³
